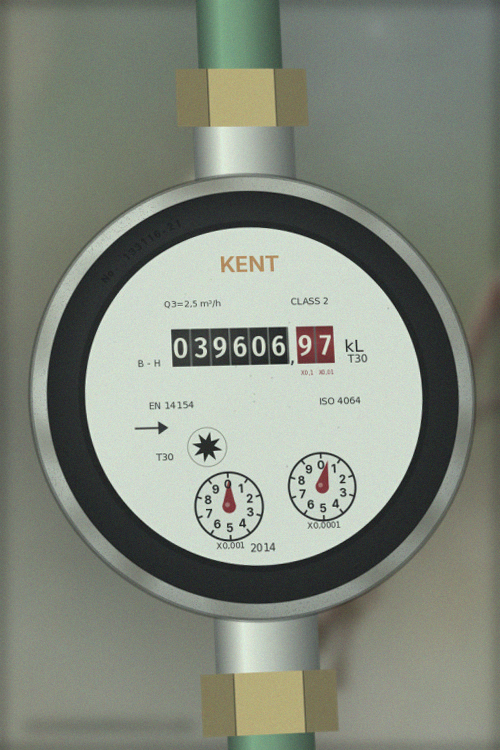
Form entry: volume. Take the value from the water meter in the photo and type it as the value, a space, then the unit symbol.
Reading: 39606.9700 kL
